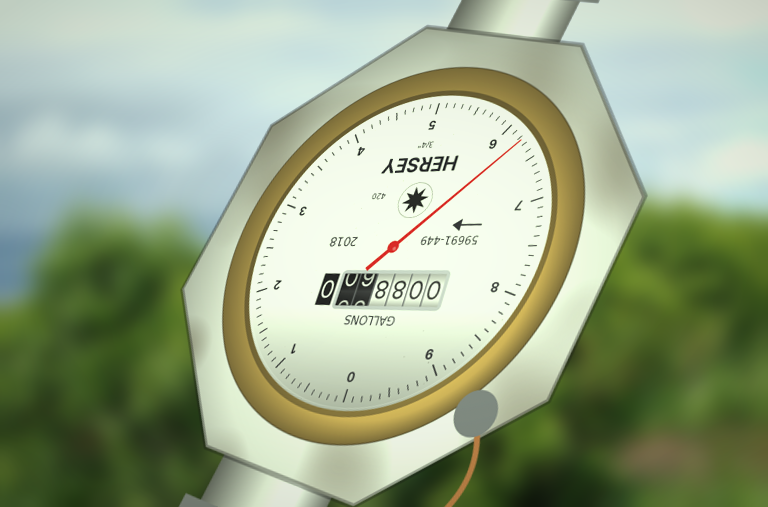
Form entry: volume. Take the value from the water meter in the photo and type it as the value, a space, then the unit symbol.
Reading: 88596.2 gal
